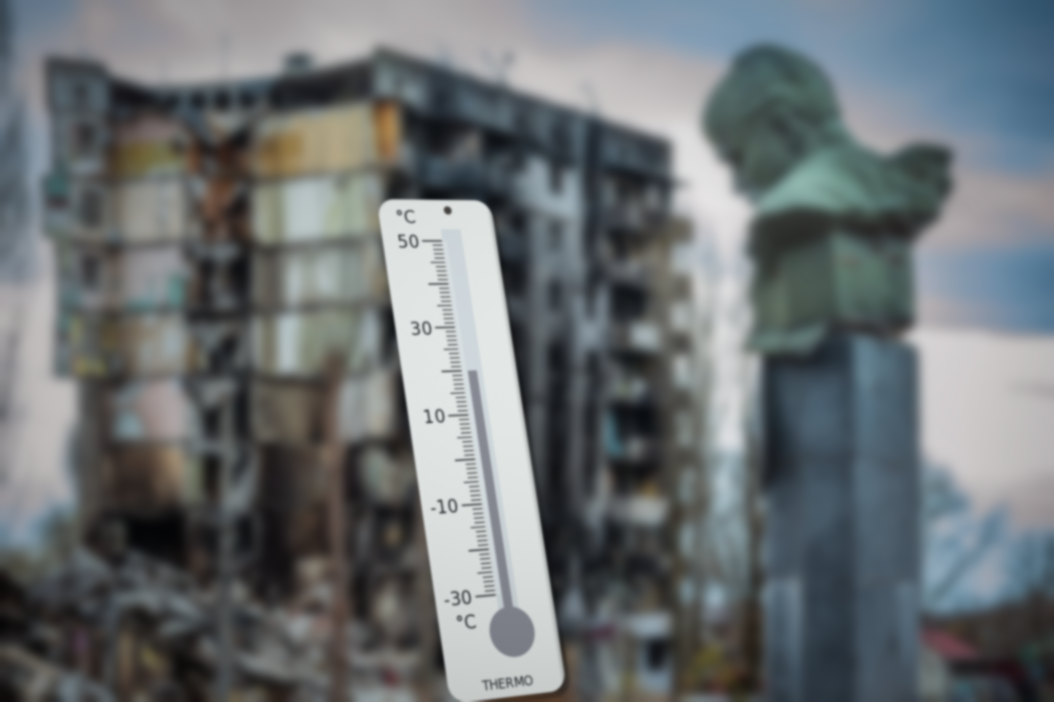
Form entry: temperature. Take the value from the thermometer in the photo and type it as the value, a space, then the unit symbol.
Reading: 20 °C
